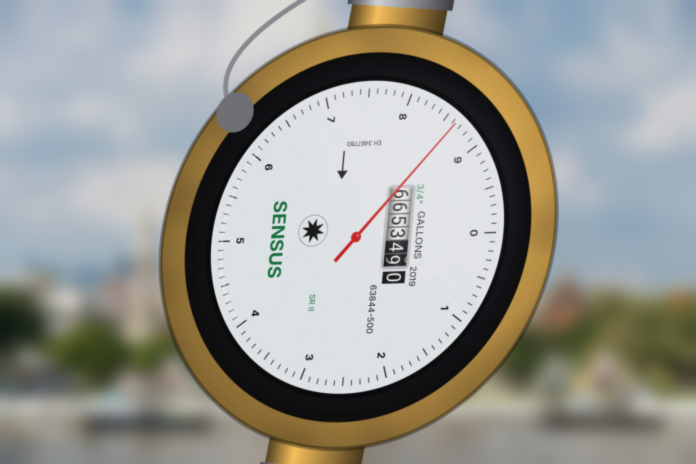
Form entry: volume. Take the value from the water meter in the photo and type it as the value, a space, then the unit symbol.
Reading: 6653488.6 gal
